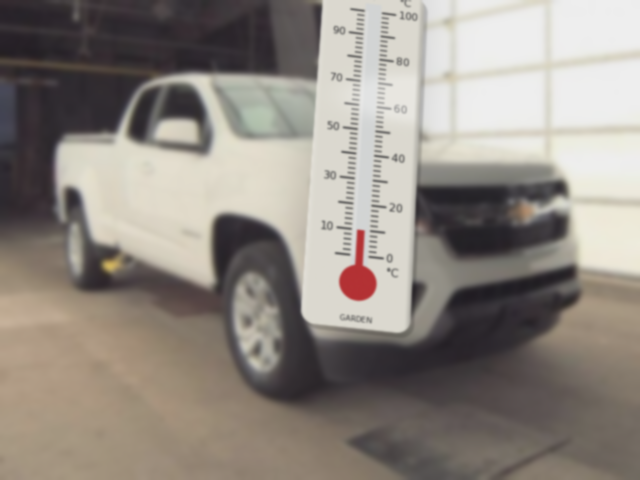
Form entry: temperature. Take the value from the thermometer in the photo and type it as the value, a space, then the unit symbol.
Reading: 10 °C
